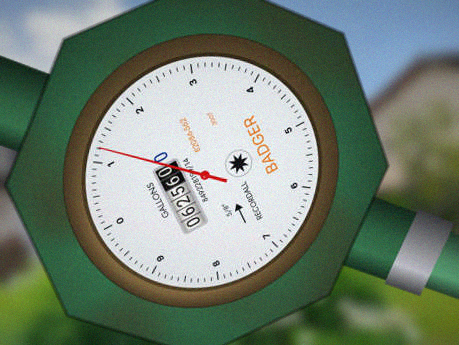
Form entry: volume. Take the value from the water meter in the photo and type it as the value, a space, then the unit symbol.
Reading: 625601.2 gal
